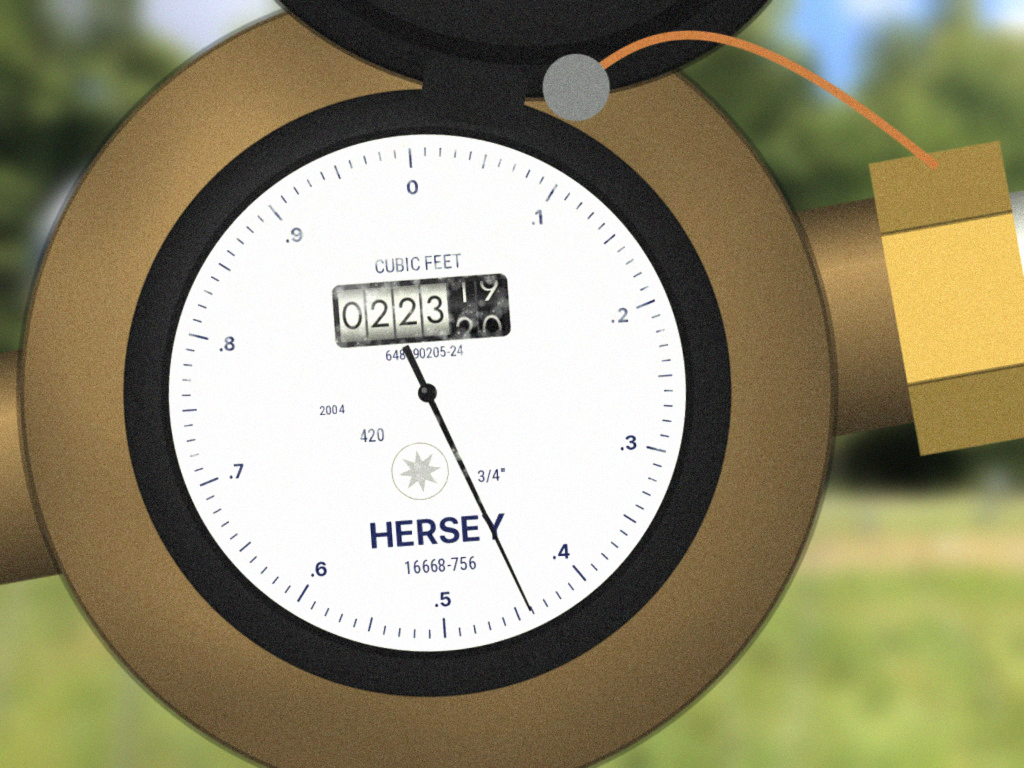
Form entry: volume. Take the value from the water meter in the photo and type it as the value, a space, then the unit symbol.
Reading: 22319.44 ft³
